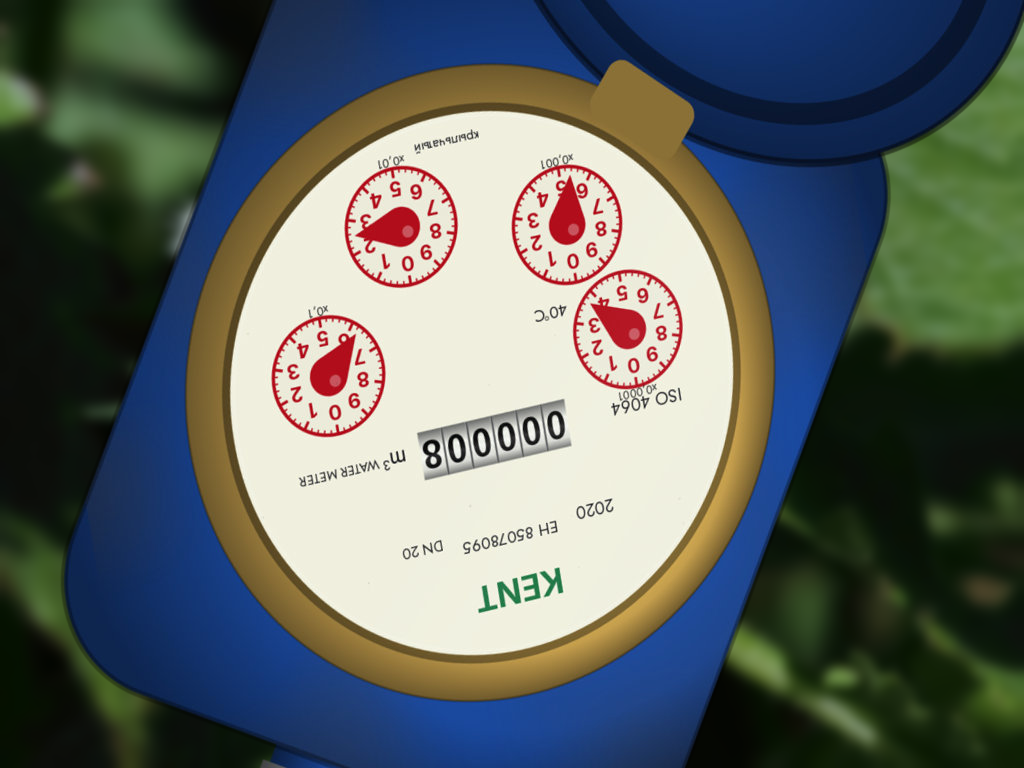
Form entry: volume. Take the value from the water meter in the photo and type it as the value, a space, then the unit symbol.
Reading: 8.6253 m³
